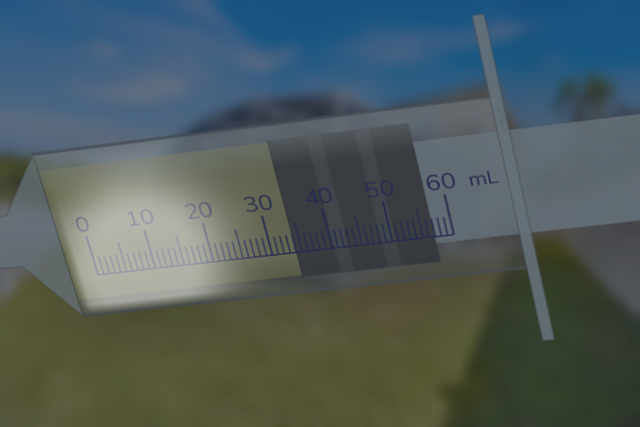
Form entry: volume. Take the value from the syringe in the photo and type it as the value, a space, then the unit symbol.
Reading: 34 mL
